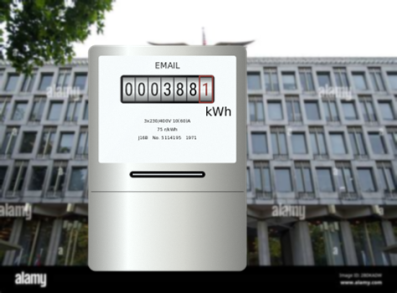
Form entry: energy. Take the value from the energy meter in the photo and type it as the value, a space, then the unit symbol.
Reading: 388.1 kWh
